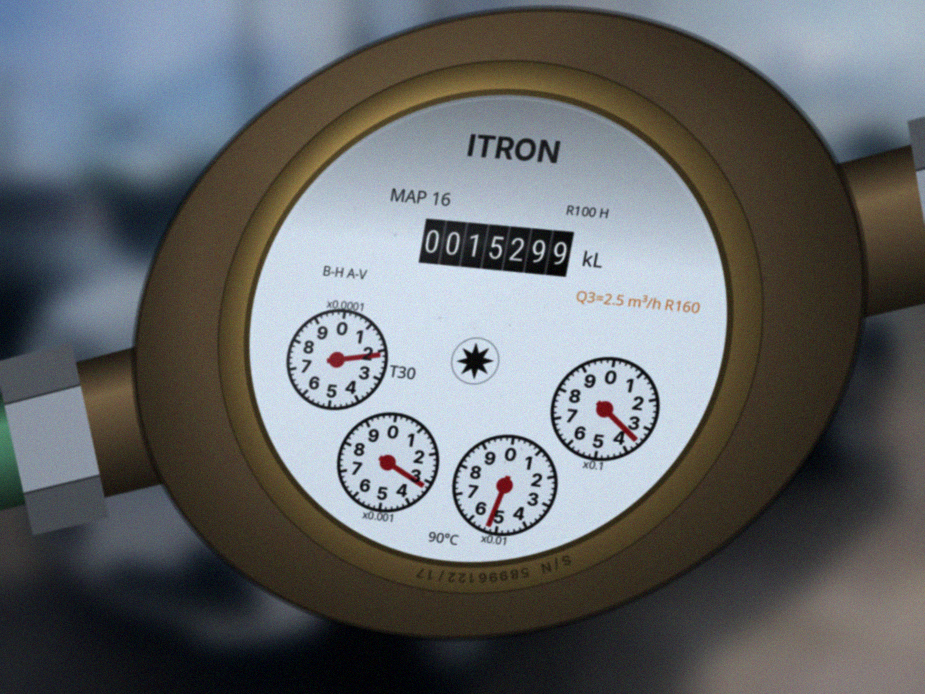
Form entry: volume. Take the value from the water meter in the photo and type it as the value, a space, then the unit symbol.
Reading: 15299.3532 kL
